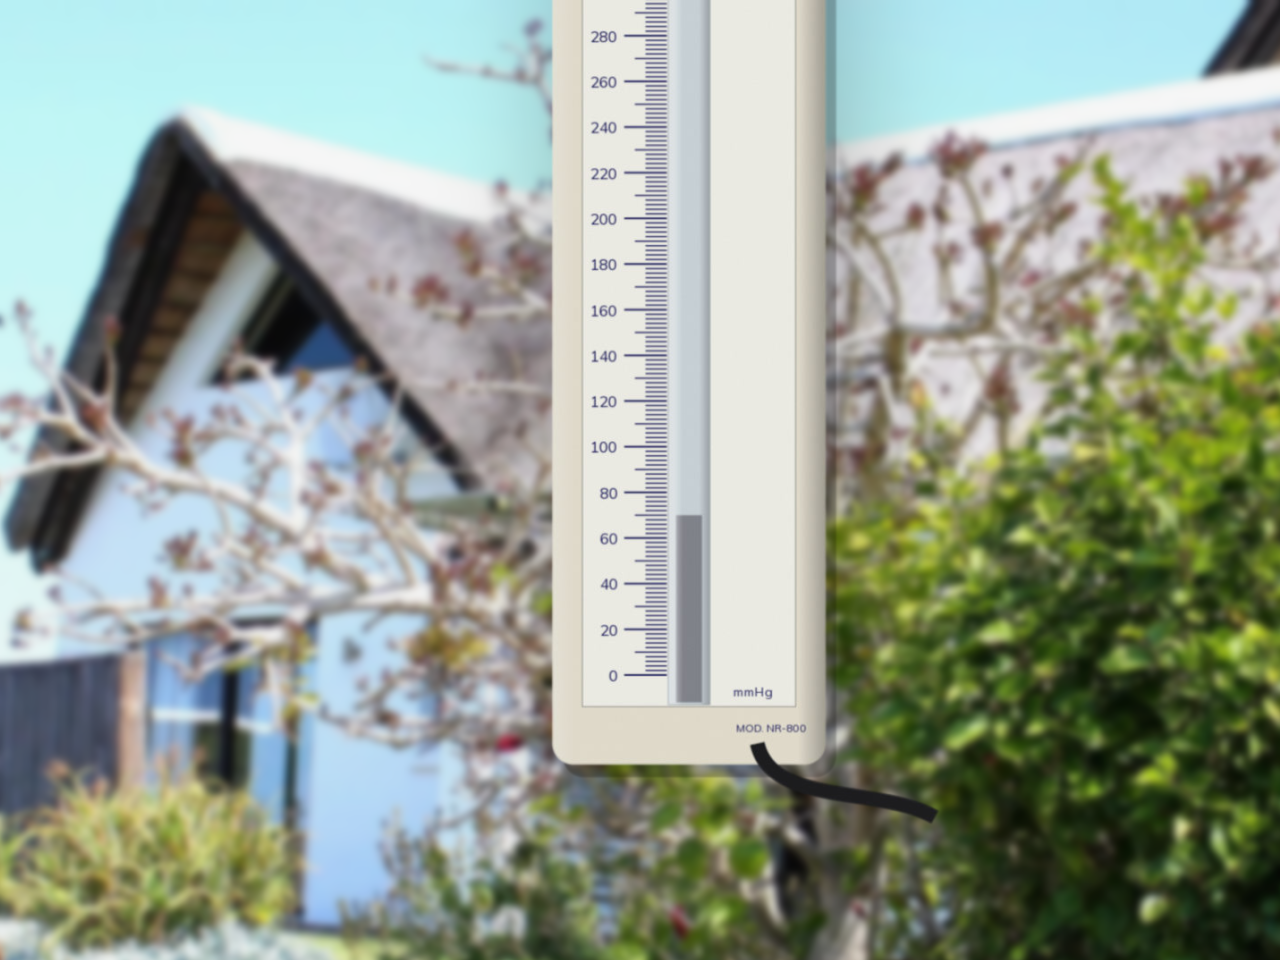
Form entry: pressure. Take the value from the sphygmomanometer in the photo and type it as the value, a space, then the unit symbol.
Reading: 70 mmHg
